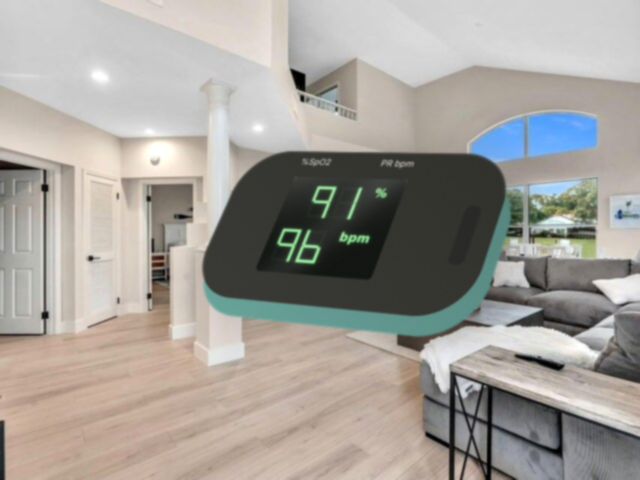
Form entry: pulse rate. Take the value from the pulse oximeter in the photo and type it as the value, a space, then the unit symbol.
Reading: 96 bpm
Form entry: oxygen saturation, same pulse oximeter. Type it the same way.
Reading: 91 %
